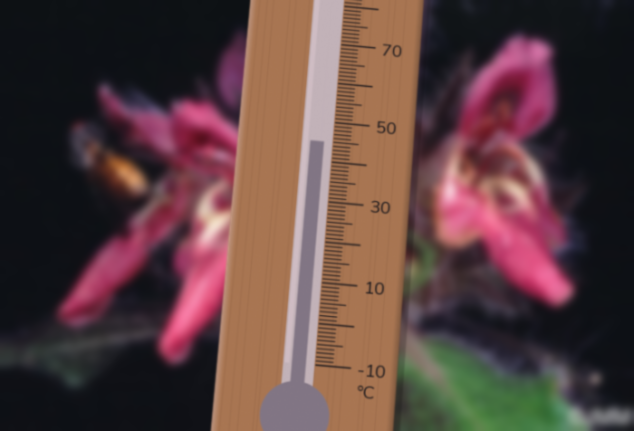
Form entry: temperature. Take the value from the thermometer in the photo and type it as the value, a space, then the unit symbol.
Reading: 45 °C
